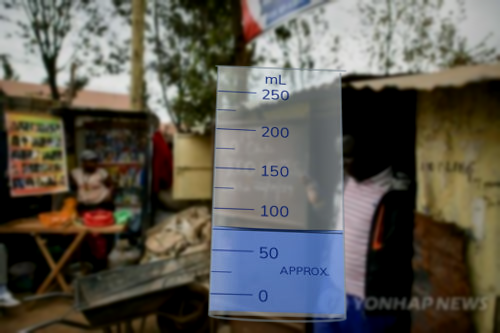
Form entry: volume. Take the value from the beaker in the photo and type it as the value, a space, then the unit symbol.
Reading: 75 mL
